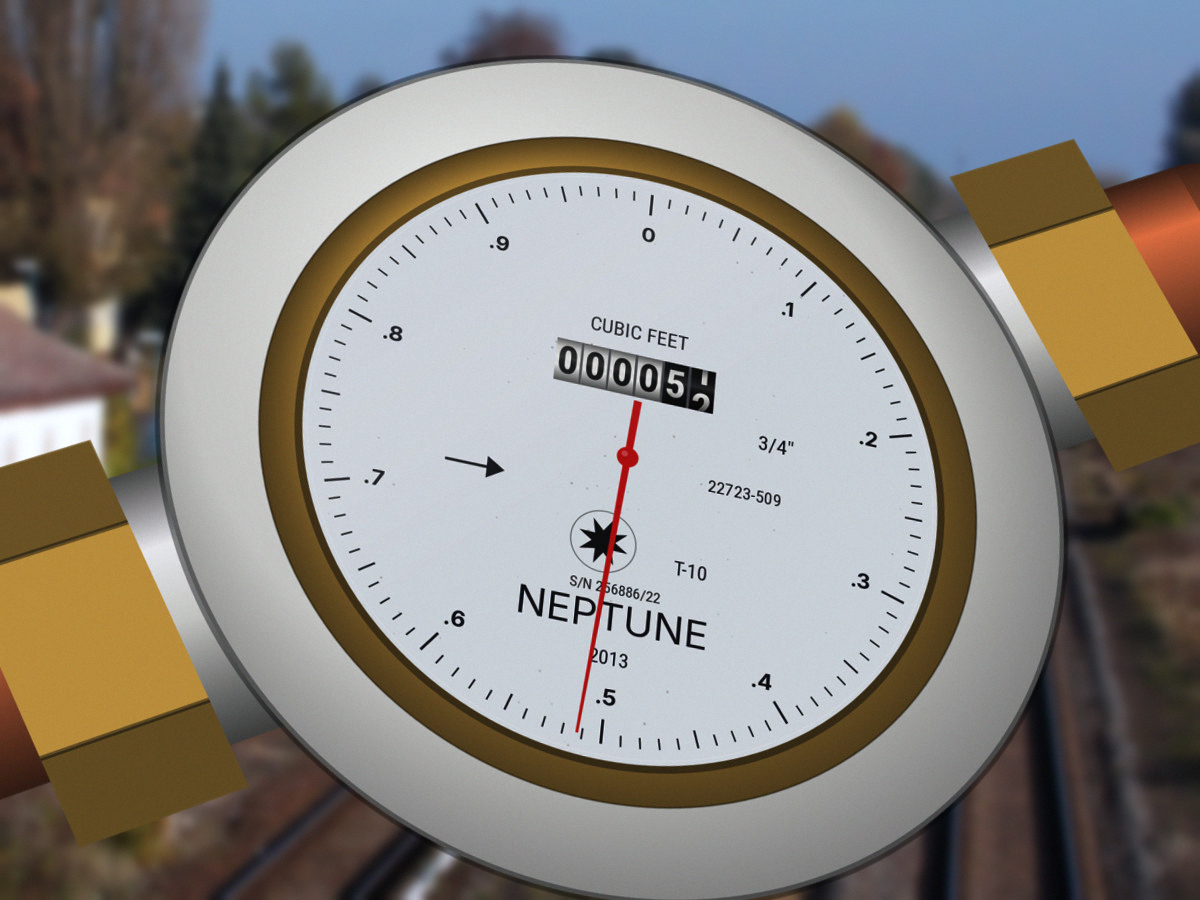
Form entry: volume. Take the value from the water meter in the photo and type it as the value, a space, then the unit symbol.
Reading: 51.51 ft³
